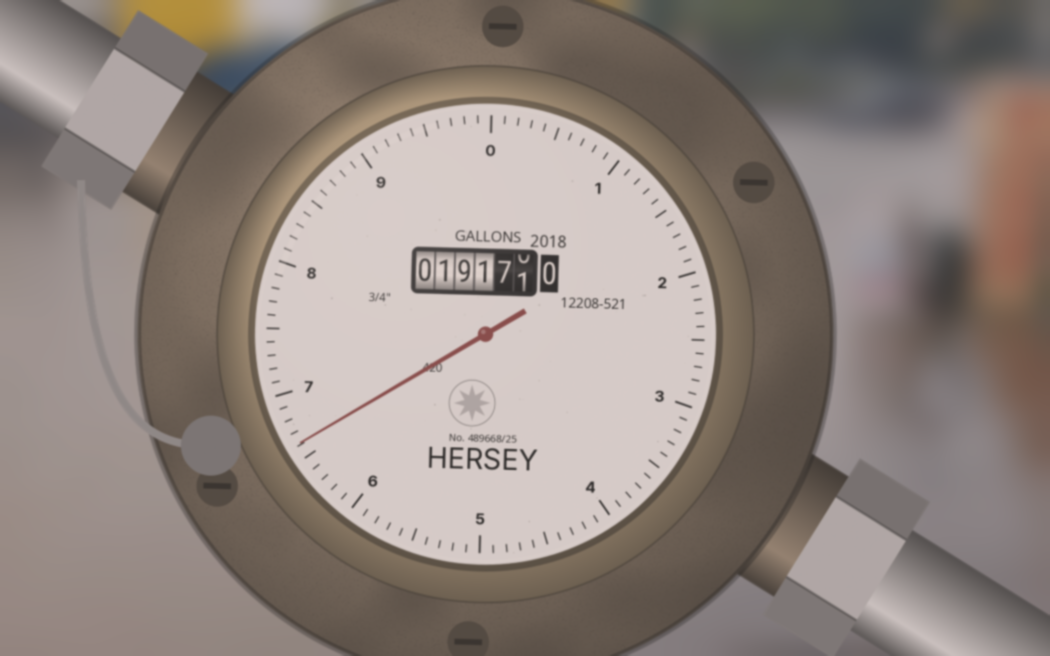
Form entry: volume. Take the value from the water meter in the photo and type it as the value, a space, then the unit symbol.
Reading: 191706.6 gal
